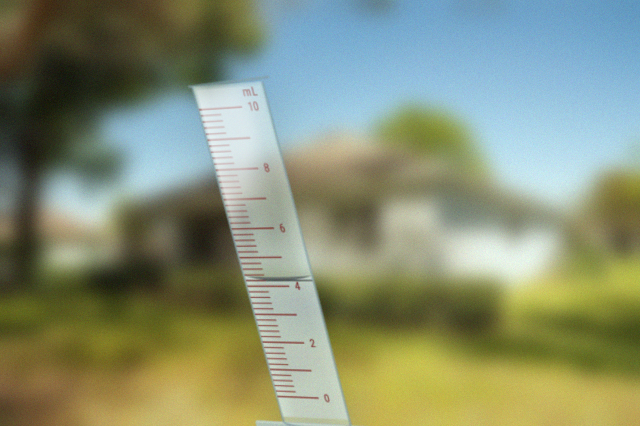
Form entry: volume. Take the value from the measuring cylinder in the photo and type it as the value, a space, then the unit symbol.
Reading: 4.2 mL
